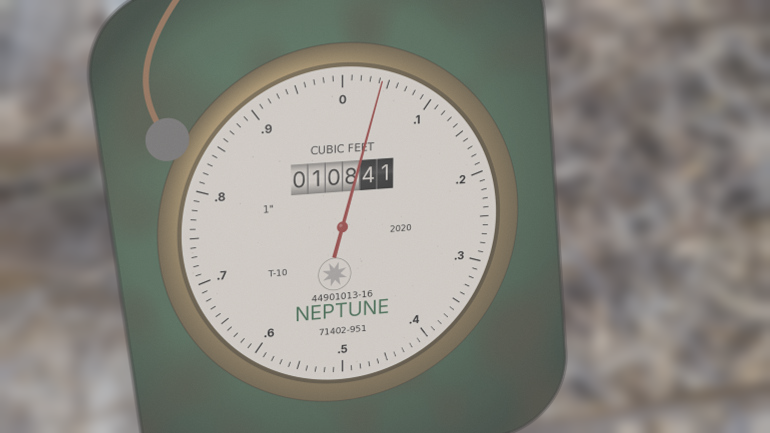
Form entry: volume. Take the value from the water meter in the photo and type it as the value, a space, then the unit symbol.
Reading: 10841.04 ft³
